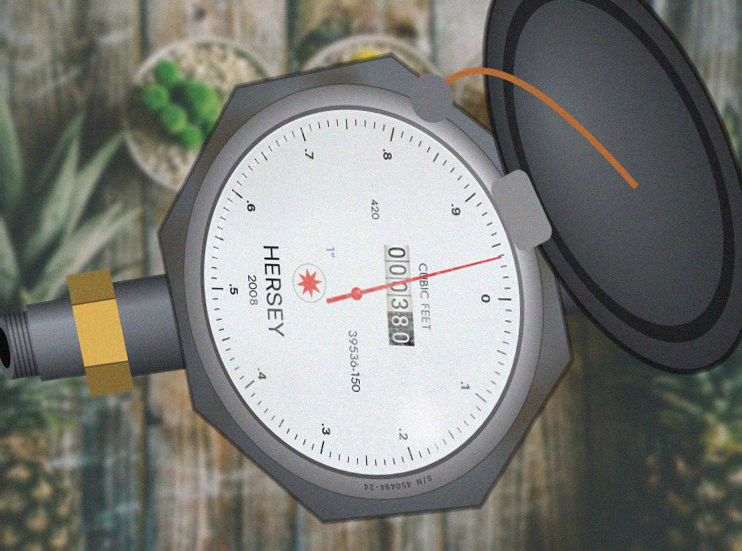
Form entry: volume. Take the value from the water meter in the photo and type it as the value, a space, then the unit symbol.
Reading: 379.96 ft³
